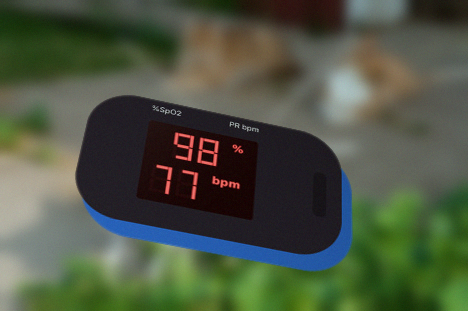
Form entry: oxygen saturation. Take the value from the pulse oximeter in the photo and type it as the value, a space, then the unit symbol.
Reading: 98 %
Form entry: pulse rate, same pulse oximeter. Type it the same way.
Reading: 77 bpm
